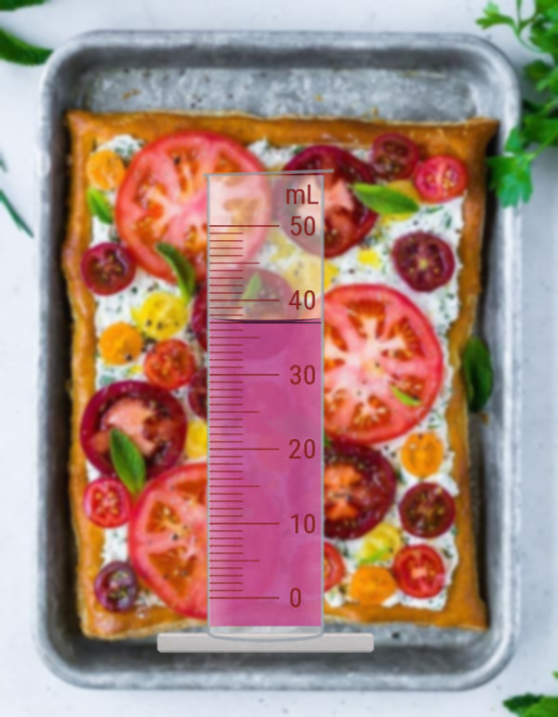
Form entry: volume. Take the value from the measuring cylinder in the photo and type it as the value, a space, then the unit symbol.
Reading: 37 mL
